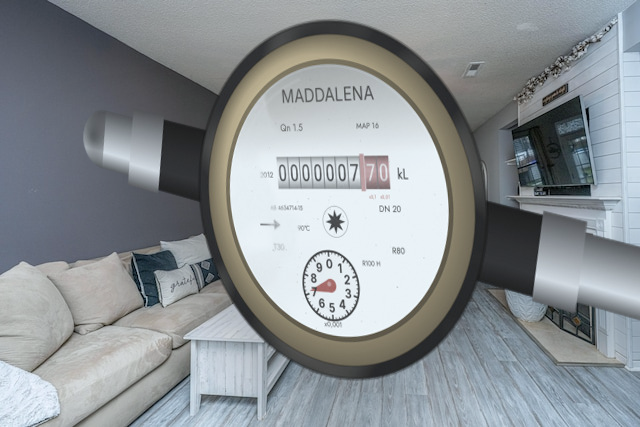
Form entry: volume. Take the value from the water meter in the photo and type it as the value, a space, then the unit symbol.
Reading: 7.707 kL
